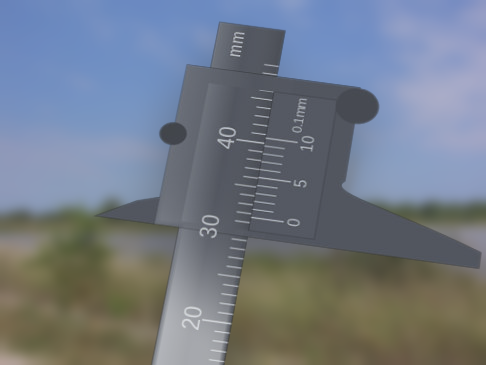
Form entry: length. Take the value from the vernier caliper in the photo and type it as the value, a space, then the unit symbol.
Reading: 31.6 mm
